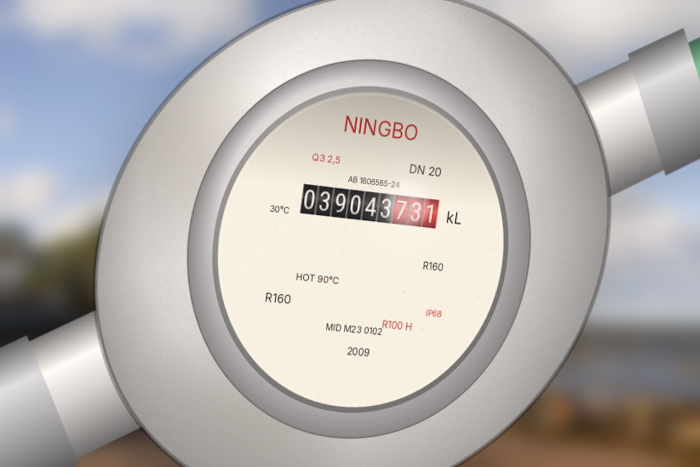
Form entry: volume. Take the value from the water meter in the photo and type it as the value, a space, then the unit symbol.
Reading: 39043.731 kL
